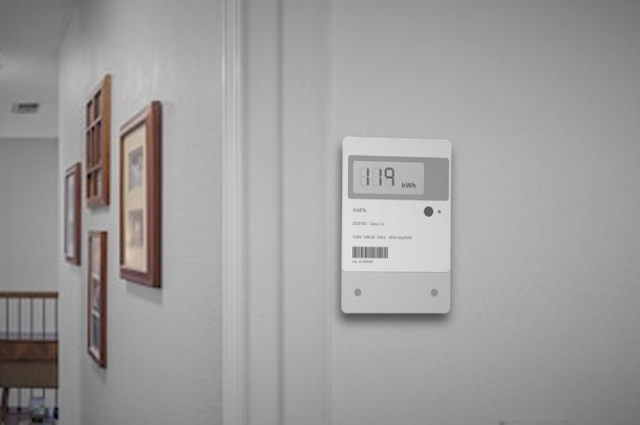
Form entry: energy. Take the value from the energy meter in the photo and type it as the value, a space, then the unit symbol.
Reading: 119 kWh
